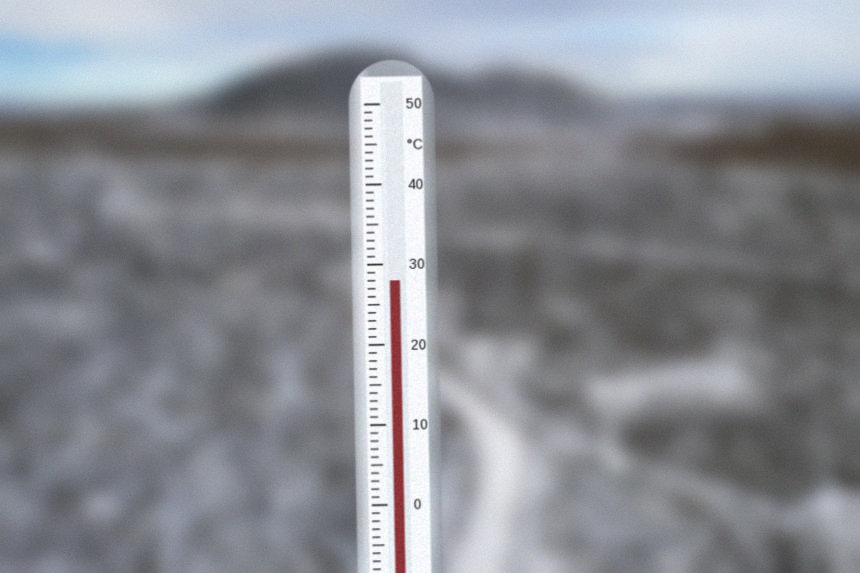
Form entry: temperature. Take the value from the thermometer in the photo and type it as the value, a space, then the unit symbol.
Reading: 28 °C
